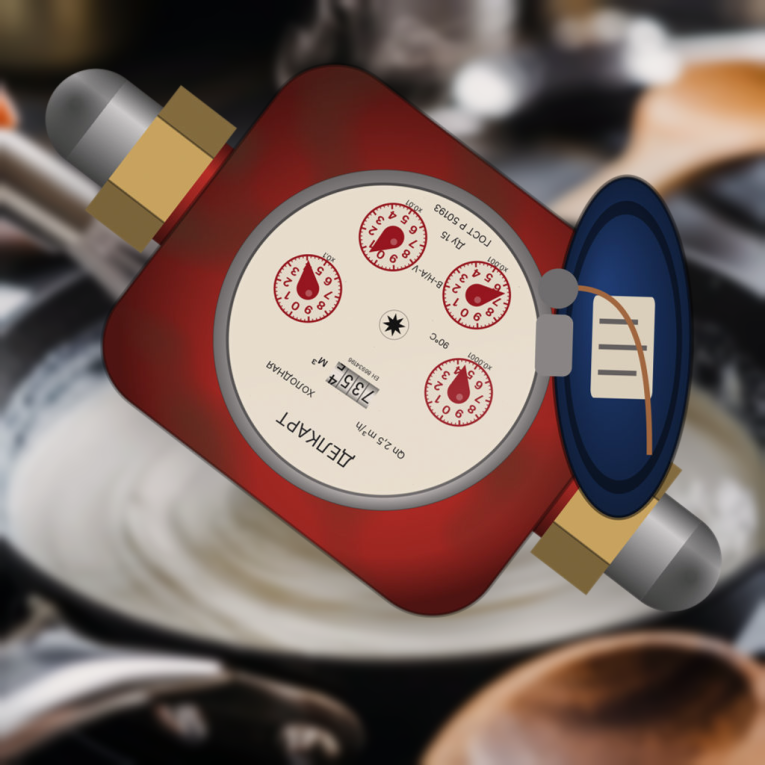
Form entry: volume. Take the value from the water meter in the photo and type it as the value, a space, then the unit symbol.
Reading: 7354.4064 m³
